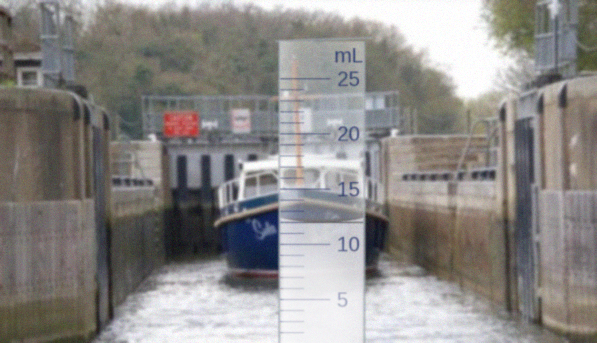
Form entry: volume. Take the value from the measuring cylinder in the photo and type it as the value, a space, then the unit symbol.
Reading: 12 mL
